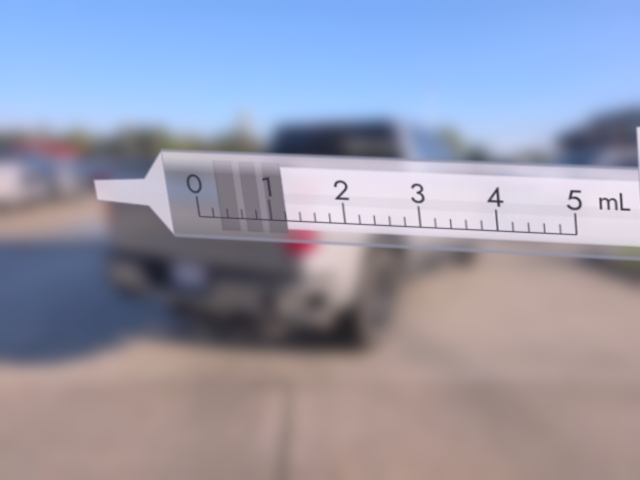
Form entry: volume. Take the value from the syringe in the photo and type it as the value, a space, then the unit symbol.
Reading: 0.3 mL
